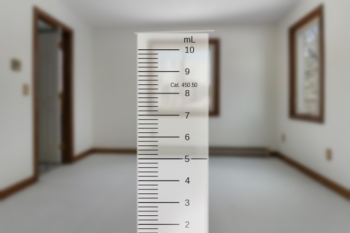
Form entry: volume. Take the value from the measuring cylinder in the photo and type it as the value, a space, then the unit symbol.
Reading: 5 mL
